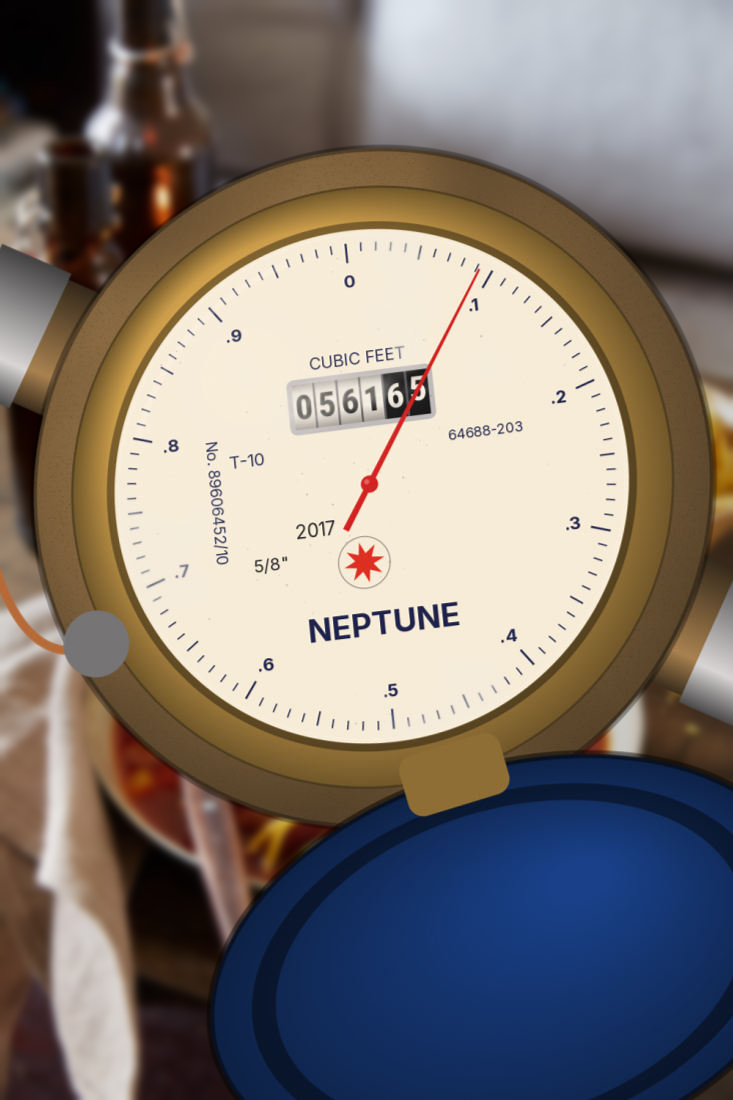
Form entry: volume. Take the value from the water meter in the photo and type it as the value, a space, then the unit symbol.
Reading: 56165.09 ft³
